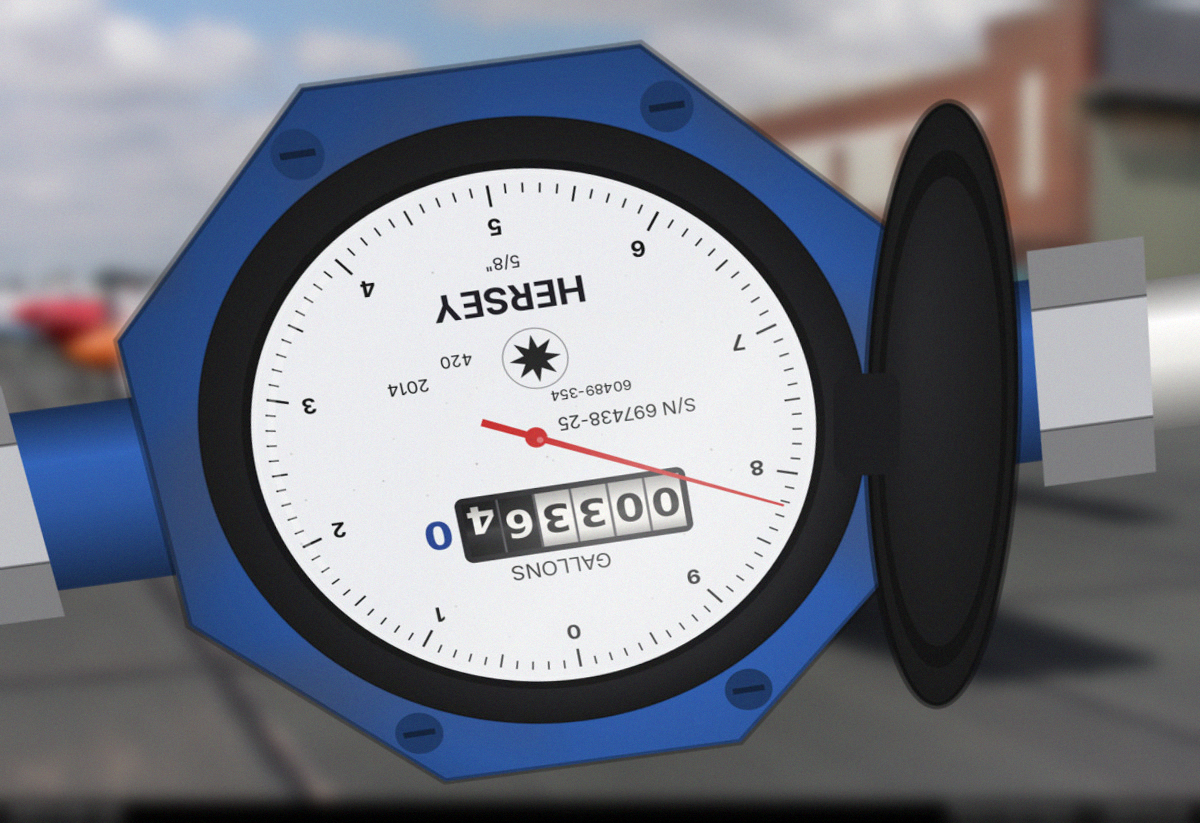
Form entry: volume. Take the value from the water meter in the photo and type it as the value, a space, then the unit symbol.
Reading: 33638.2 gal
